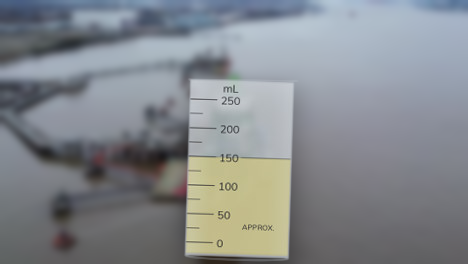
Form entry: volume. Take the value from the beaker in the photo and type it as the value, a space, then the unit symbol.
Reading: 150 mL
